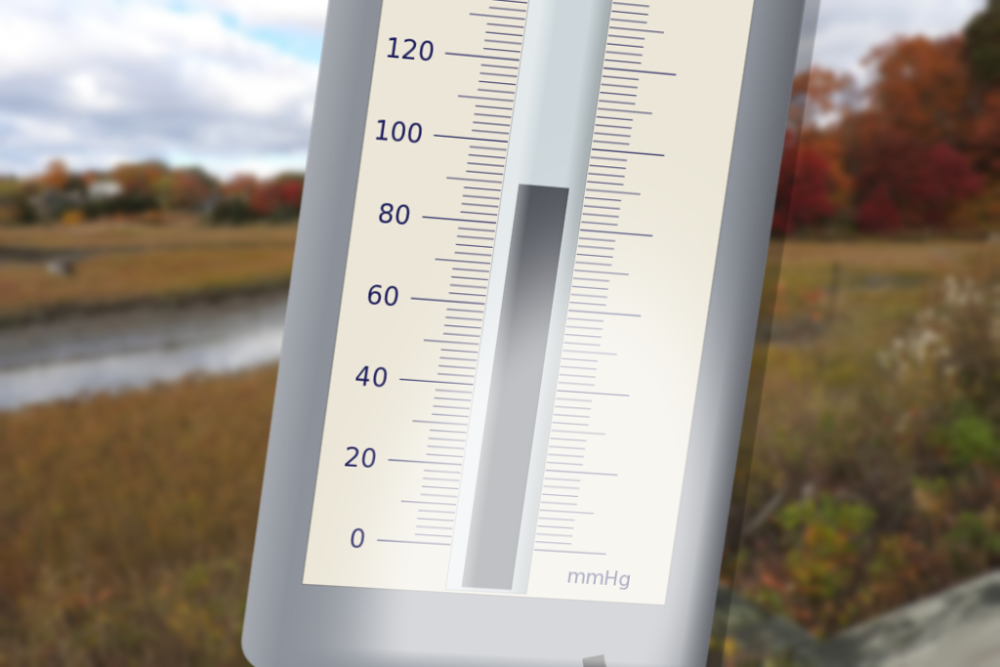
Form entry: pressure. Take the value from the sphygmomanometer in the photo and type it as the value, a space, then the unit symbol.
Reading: 90 mmHg
